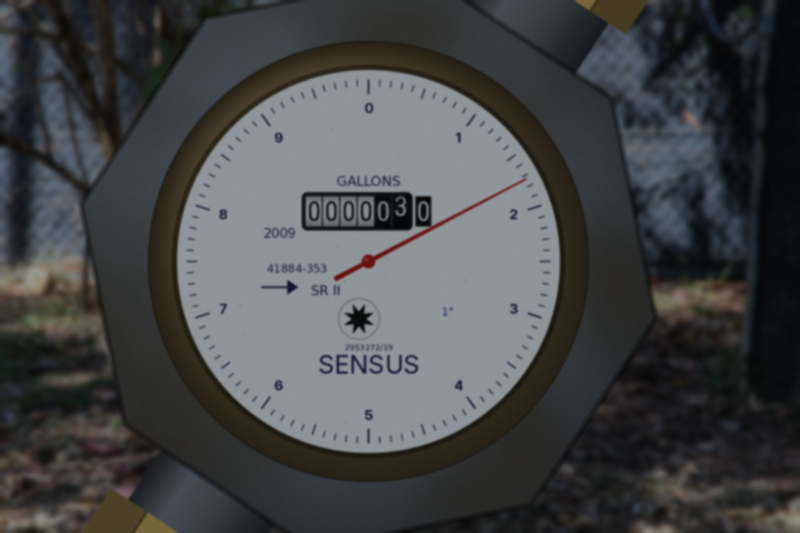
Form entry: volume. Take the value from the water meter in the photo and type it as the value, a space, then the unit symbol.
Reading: 31.7 gal
